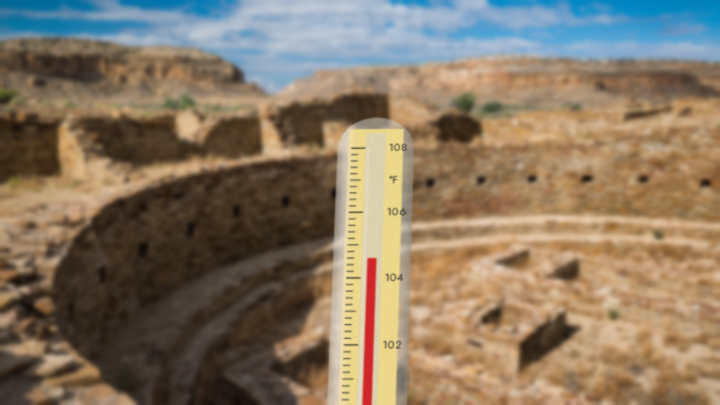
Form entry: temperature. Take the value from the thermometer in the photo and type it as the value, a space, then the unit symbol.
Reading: 104.6 °F
